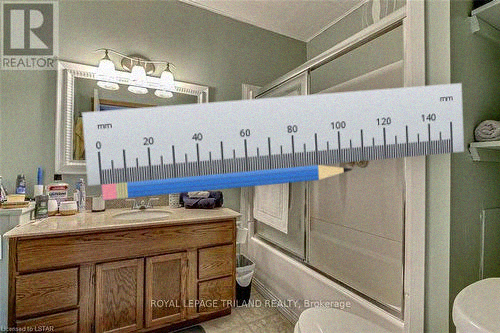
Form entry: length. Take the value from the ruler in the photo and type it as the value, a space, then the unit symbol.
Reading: 105 mm
